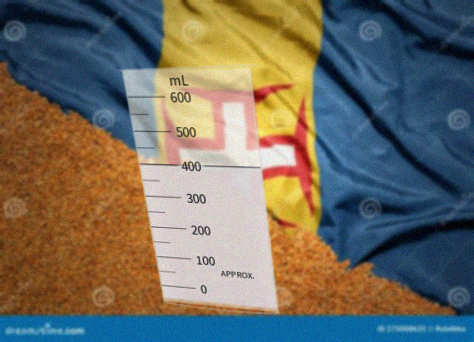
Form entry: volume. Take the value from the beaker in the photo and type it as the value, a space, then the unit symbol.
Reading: 400 mL
